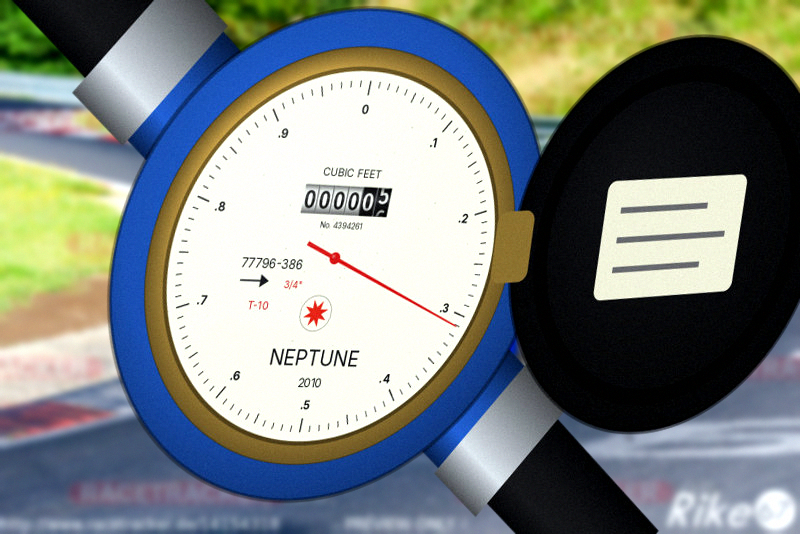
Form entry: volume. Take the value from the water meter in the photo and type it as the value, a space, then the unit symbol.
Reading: 5.31 ft³
